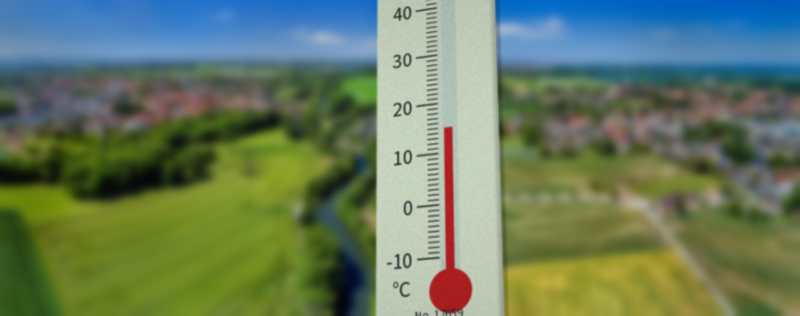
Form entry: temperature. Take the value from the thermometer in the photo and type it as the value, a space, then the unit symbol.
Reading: 15 °C
